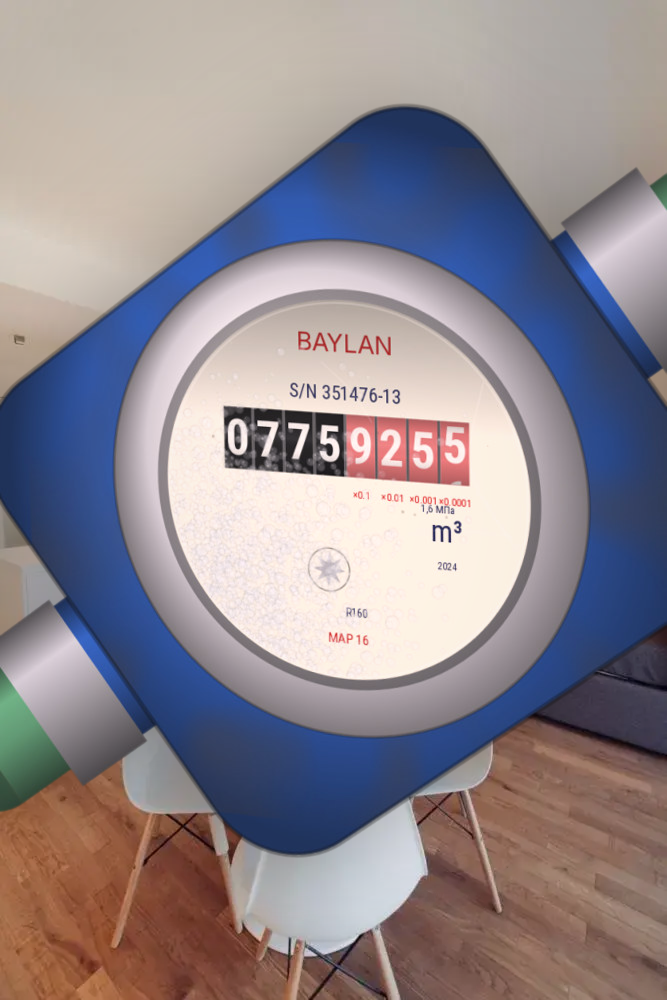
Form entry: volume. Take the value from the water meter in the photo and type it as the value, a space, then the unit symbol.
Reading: 775.9255 m³
